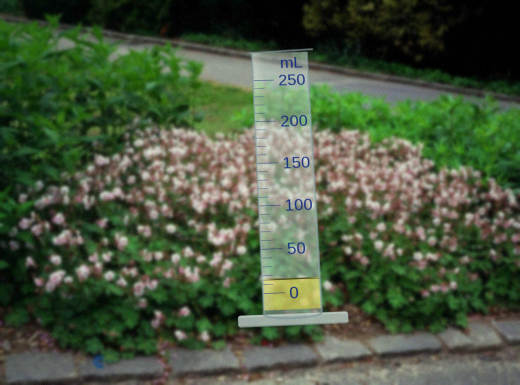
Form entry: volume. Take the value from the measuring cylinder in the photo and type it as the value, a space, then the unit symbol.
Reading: 15 mL
